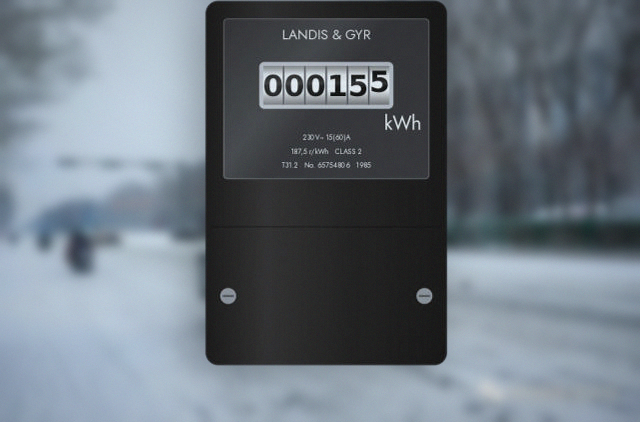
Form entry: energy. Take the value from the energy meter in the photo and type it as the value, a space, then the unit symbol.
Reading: 155 kWh
